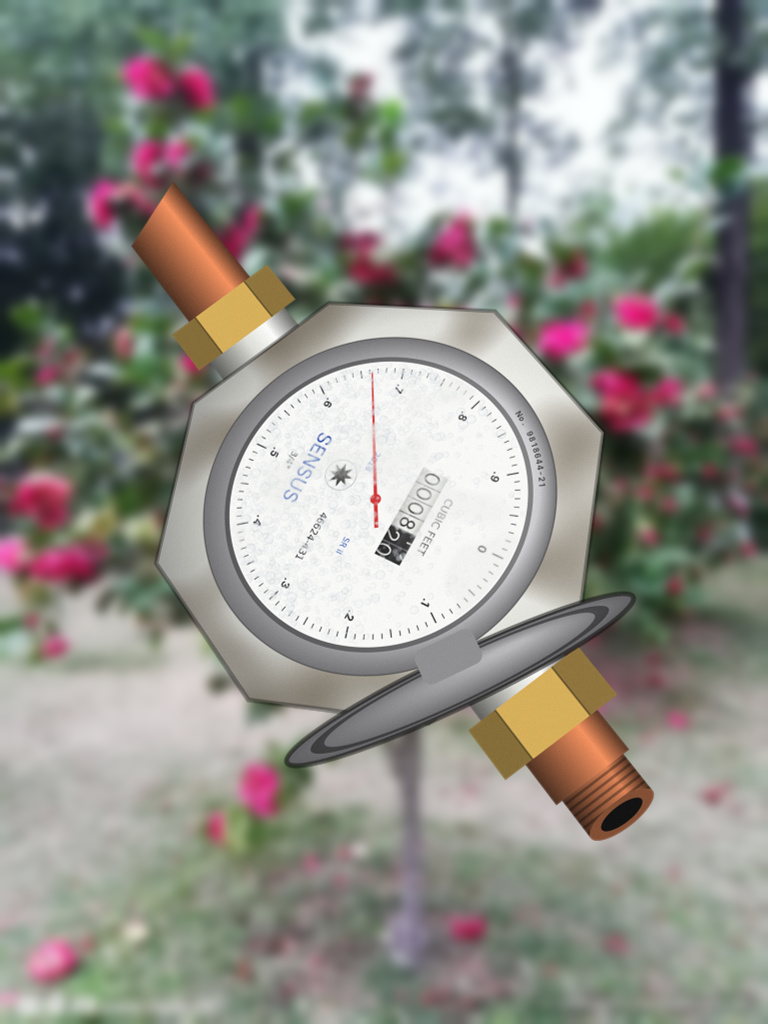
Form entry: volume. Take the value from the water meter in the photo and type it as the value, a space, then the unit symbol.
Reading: 819.66 ft³
